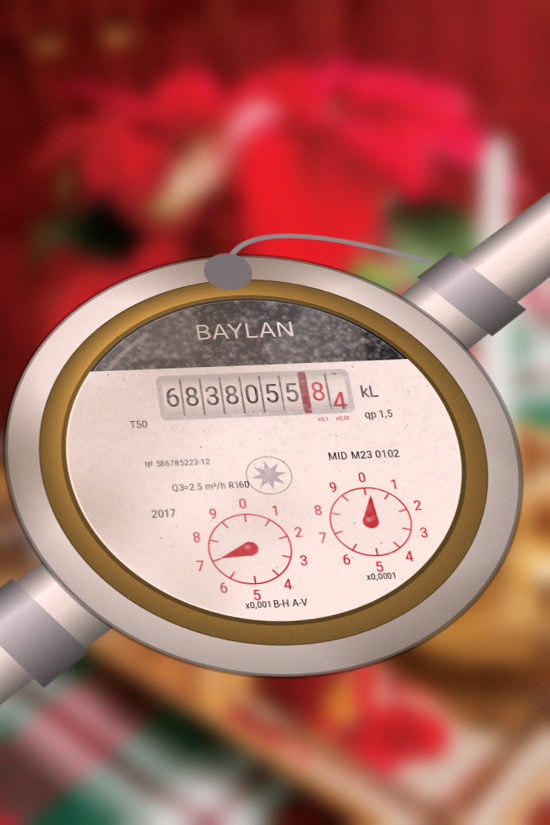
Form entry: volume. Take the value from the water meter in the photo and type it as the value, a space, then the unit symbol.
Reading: 6838055.8370 kL
